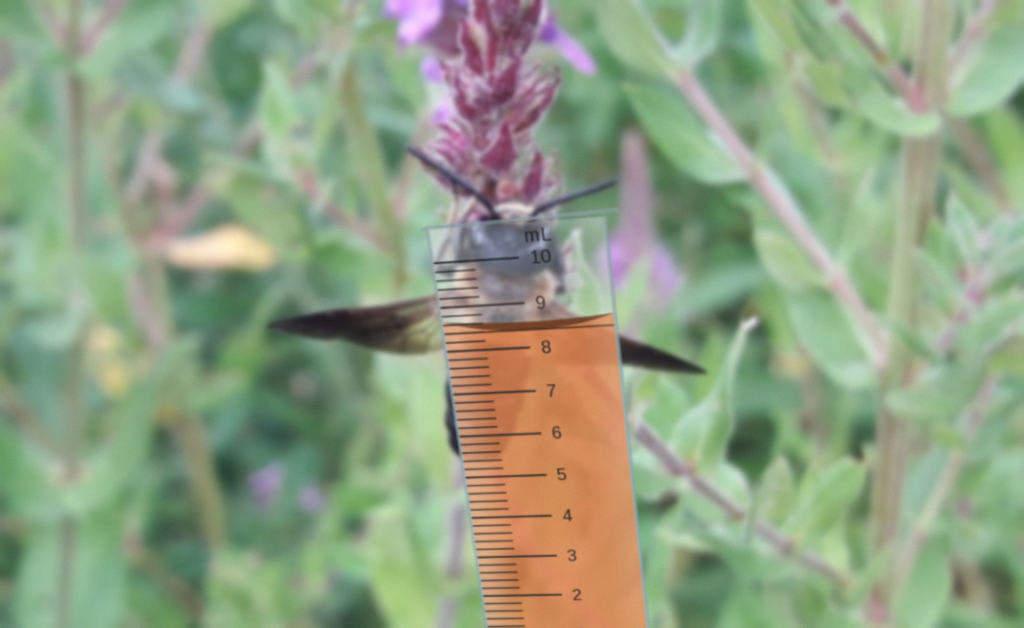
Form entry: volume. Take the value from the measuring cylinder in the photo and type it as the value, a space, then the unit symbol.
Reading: 8.4 mL
